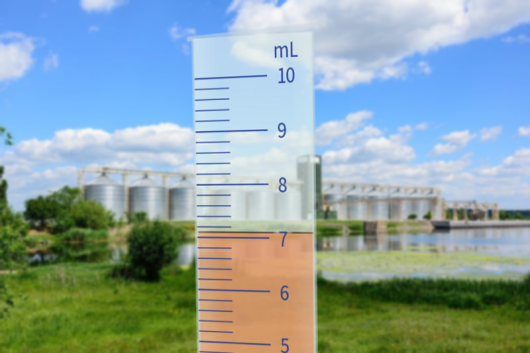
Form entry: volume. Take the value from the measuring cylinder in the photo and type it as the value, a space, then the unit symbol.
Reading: 7.1 mL
